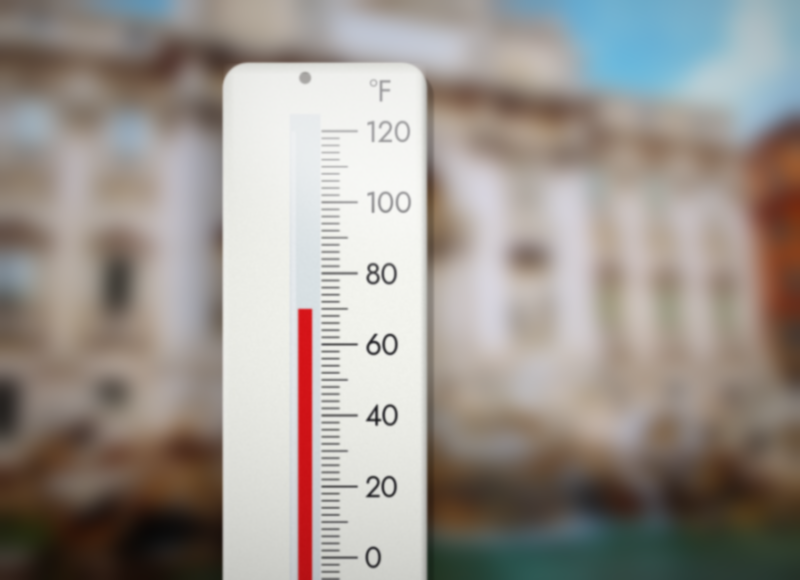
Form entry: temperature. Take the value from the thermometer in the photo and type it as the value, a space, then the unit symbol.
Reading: 70 °F
